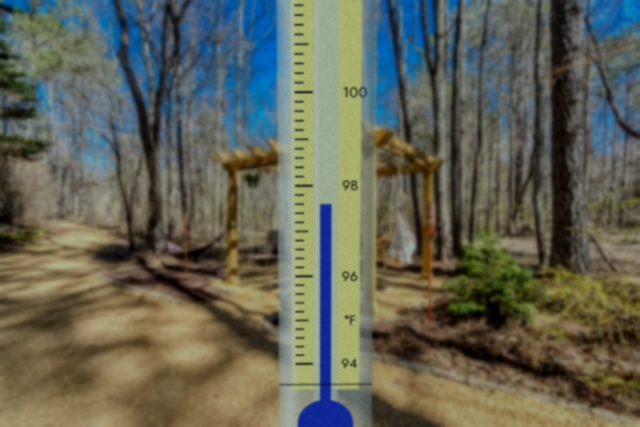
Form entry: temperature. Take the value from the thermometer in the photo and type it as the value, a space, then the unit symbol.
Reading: 97.6 °F
